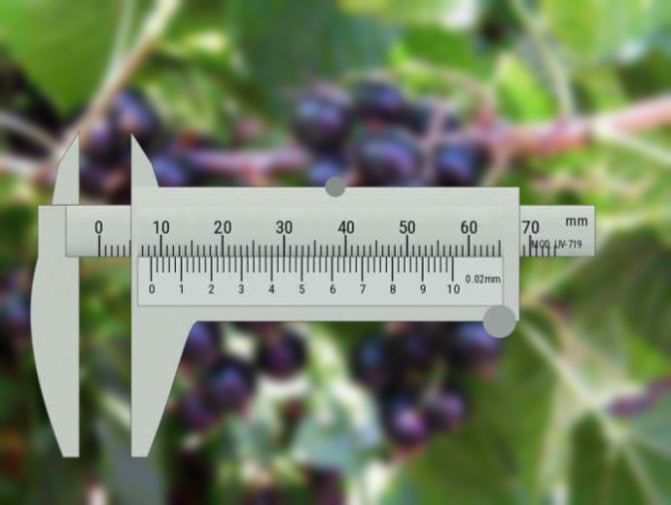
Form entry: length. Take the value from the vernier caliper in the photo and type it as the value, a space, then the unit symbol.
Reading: 8.4 mm
